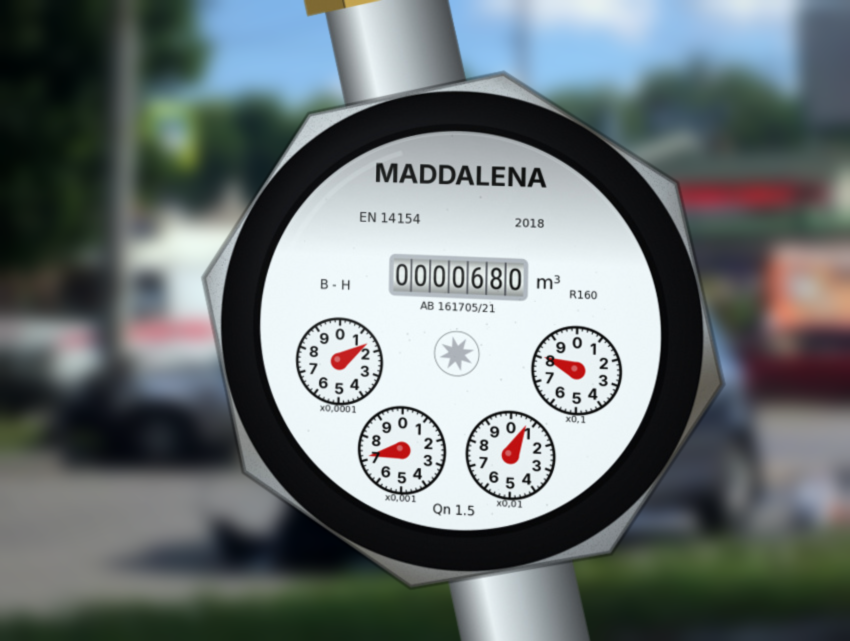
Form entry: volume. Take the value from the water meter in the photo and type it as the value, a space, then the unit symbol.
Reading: 680.8071 m³
